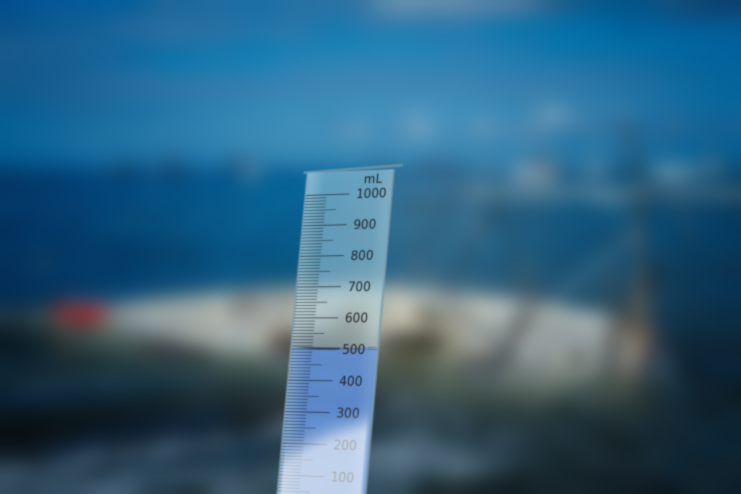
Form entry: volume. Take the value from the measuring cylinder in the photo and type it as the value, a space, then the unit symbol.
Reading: 500 mL
